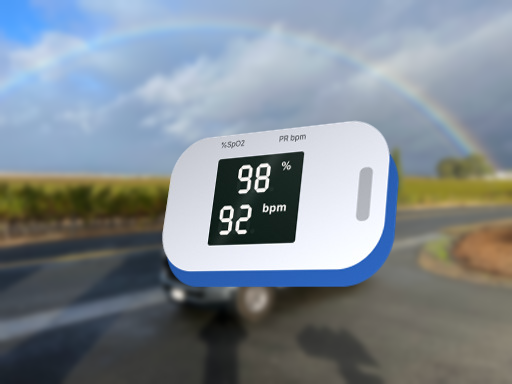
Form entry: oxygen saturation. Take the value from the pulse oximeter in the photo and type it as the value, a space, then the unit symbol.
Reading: 98 %
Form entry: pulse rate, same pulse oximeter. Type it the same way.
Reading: 92 bpm
